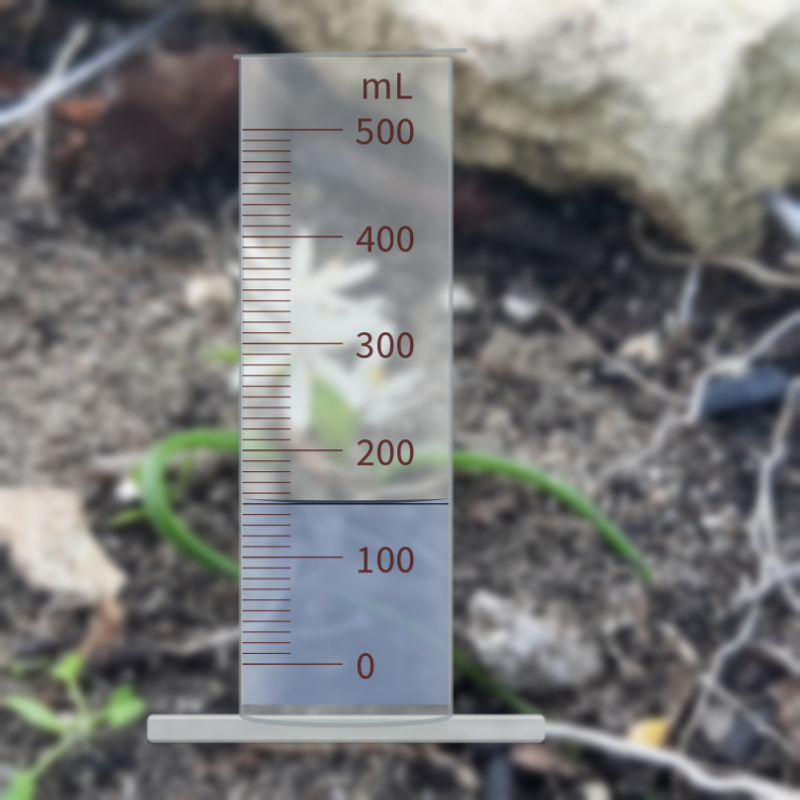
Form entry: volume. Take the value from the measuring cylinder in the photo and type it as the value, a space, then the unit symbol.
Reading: 150 mL
